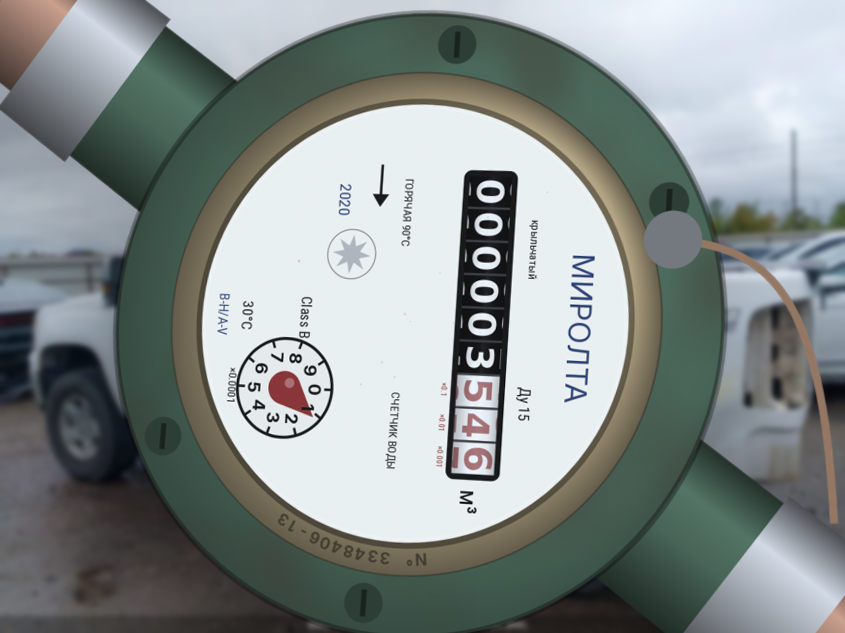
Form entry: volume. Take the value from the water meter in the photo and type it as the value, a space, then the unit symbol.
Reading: 3.5461 m³
